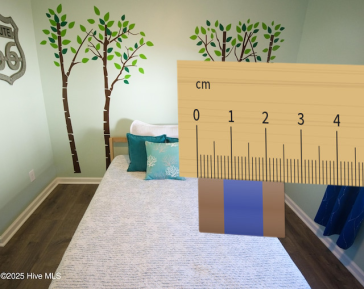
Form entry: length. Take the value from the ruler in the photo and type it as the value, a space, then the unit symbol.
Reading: 2.5 cm
